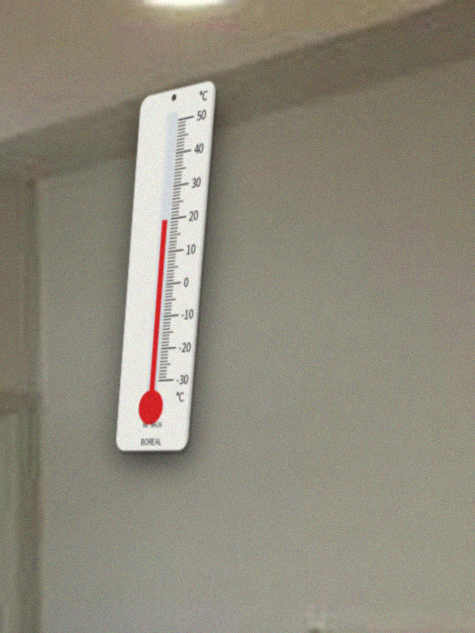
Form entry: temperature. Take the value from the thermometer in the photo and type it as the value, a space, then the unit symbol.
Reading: 20 °C
